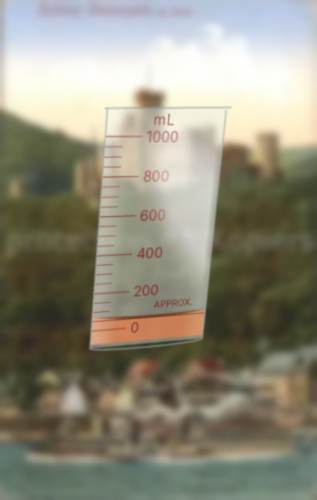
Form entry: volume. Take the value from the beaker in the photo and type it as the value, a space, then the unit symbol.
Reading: 50 mL
